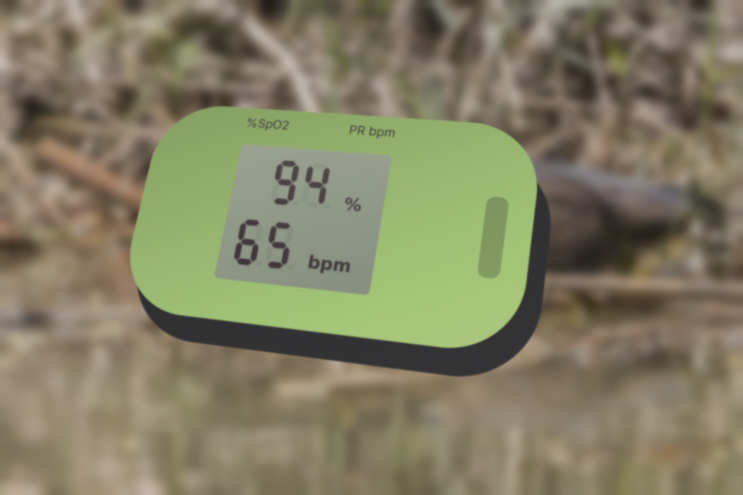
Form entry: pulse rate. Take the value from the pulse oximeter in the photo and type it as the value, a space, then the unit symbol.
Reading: 65 bpm
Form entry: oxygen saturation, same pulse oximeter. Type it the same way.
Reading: 94 %
